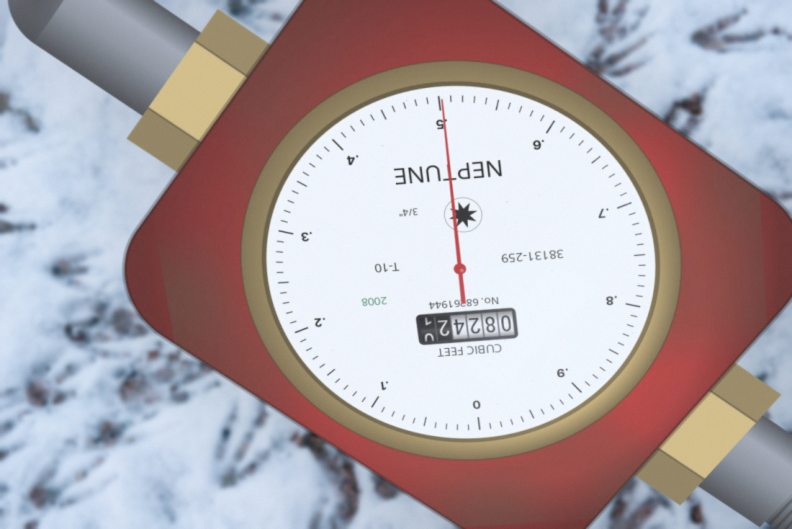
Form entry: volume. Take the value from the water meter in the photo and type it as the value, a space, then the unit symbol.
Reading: 82420.50 ft³
